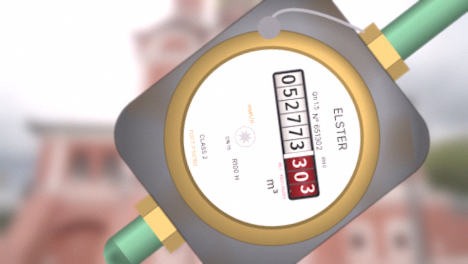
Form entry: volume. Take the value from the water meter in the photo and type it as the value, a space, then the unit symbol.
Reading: 52773.303 m³
